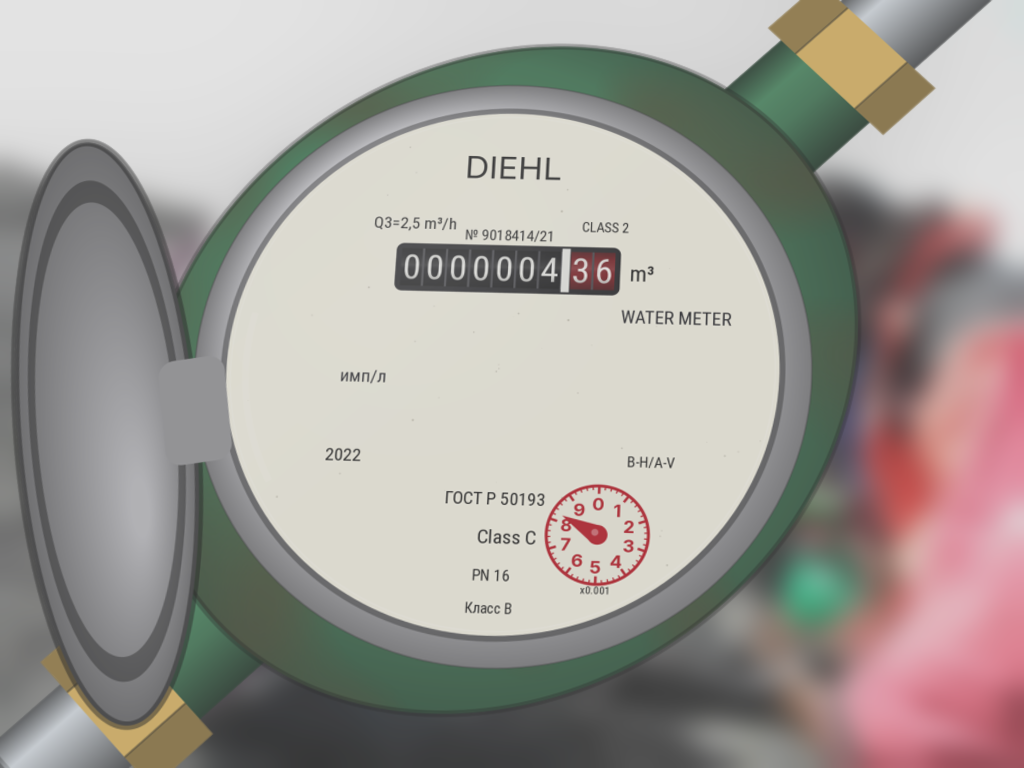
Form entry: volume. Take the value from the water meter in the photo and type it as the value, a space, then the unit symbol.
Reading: 4.368 m³
